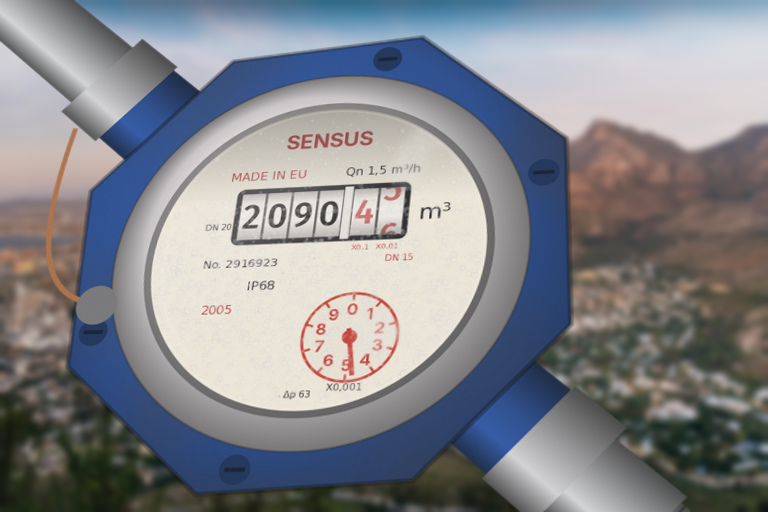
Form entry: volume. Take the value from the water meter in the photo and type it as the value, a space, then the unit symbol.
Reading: 2090.454 m³
